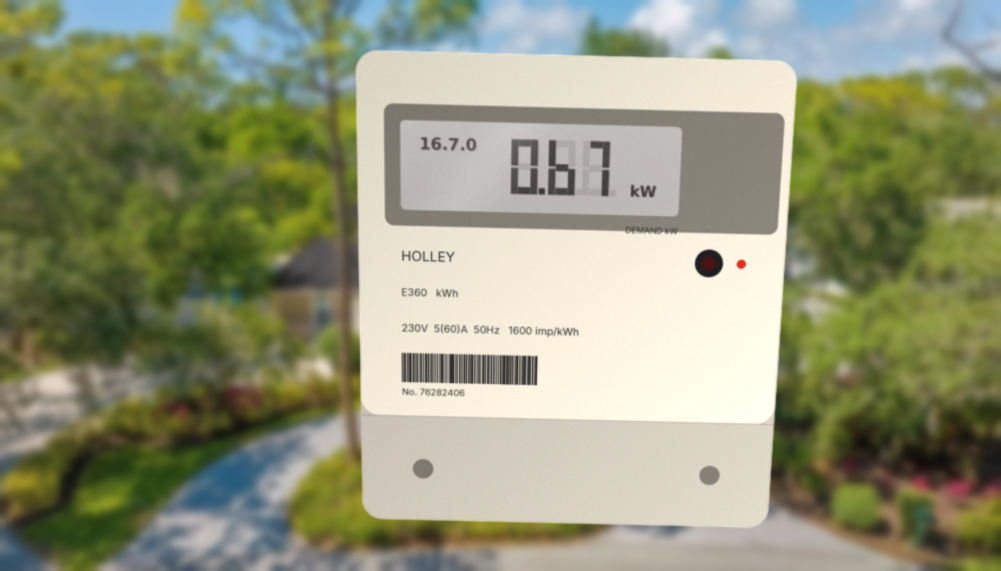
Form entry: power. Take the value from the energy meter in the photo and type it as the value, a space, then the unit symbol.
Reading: 0.67 kW
